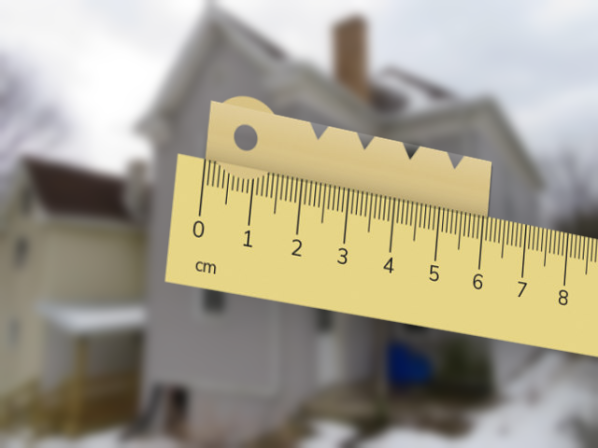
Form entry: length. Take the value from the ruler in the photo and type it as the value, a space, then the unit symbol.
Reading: 6.1 cm
